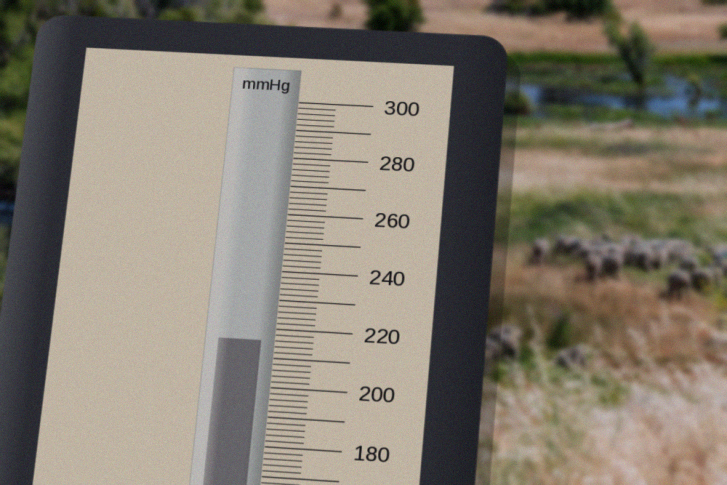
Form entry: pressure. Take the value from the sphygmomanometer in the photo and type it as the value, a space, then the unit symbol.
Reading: 216 mmHg
